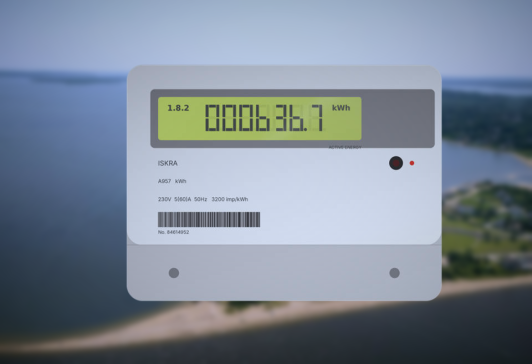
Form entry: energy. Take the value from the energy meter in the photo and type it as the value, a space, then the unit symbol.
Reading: 636.7 kWh
